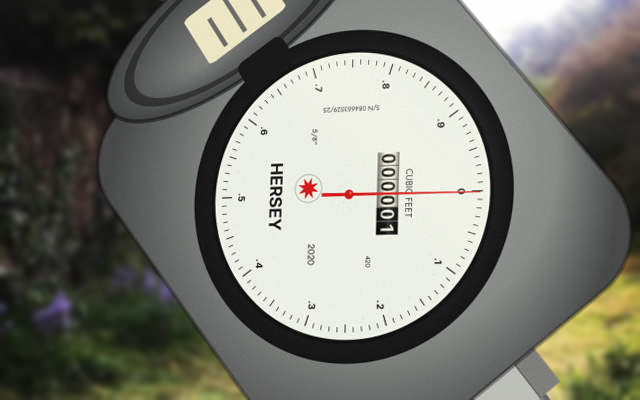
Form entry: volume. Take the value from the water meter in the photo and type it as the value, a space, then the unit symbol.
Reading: 1.00 ft³
